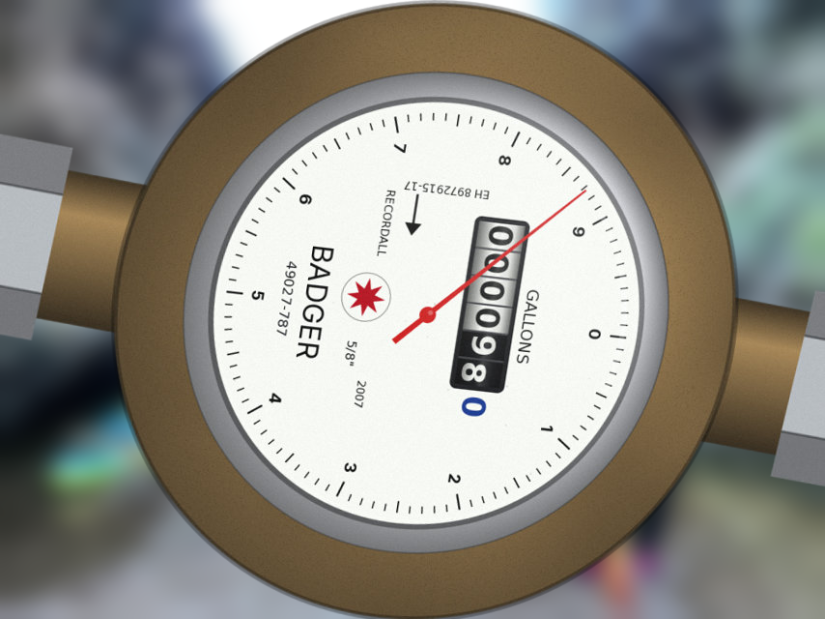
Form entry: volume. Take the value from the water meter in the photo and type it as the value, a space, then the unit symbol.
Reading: 978.7 gal
